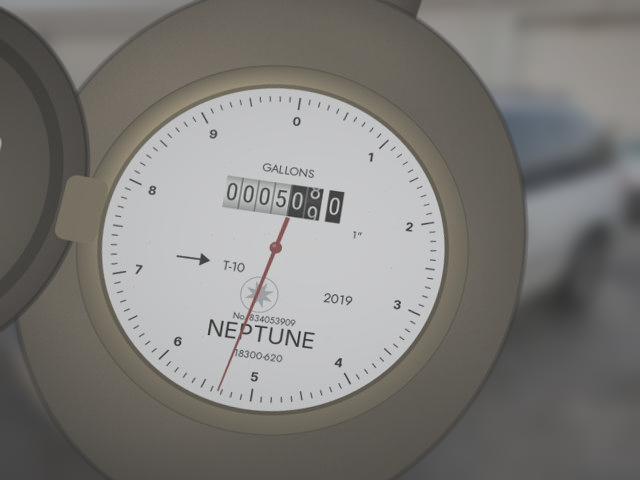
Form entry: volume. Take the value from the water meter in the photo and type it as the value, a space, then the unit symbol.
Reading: 5085.3 gal
